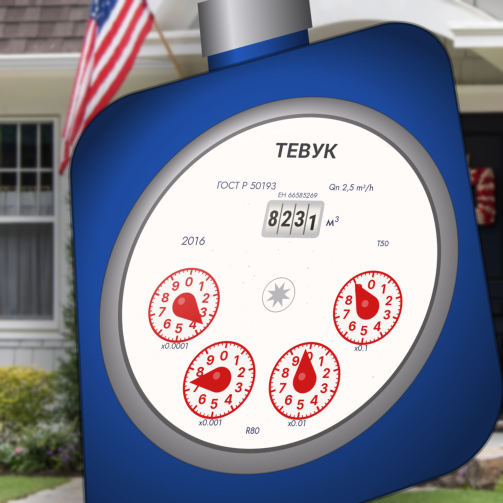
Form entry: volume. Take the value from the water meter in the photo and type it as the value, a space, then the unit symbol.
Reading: 8230.8973 m³
